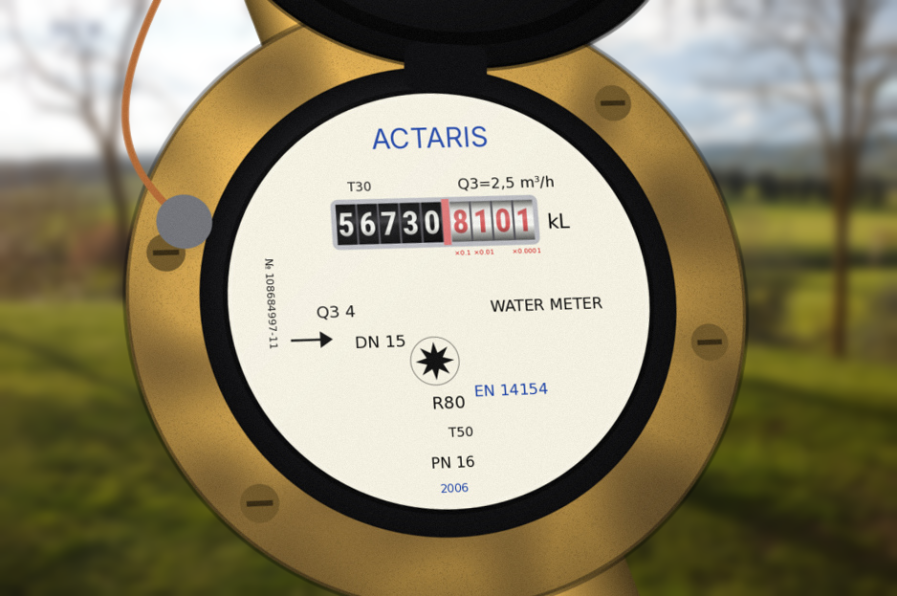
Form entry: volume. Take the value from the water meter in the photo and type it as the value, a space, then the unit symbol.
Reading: 56730.8101 kL
